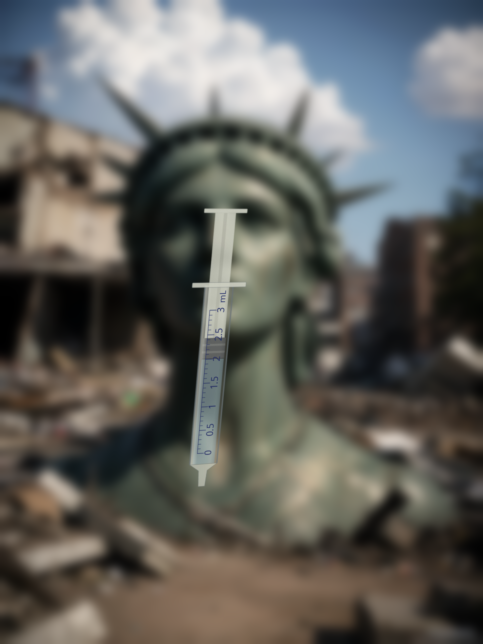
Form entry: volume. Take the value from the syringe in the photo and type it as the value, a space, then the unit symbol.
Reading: 2 mL
